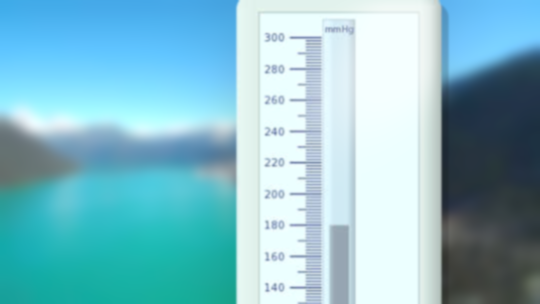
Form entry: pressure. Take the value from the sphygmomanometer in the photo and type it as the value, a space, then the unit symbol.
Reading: 180 mmHg
